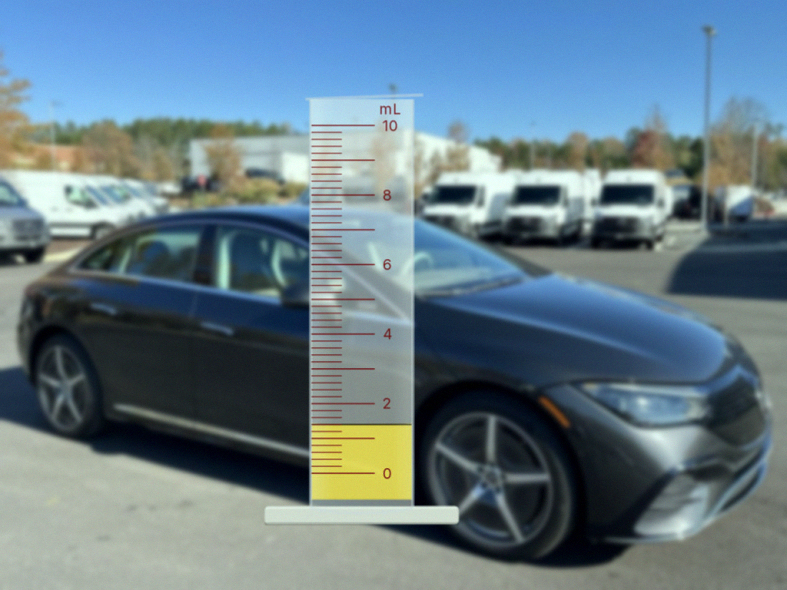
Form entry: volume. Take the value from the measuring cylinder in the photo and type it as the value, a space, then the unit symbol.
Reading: 1.4 mL
